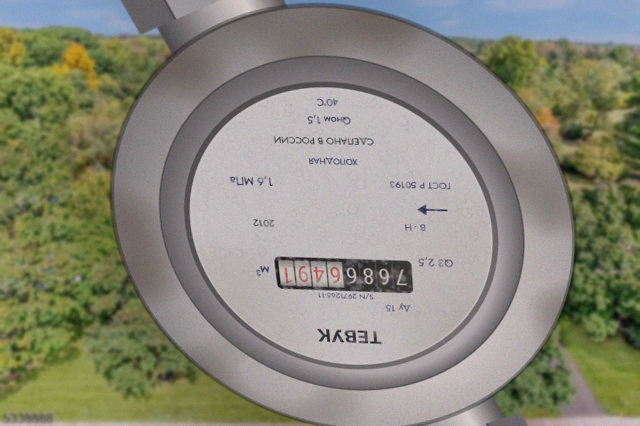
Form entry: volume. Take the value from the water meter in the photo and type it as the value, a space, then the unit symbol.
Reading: 7686.6491 m³
